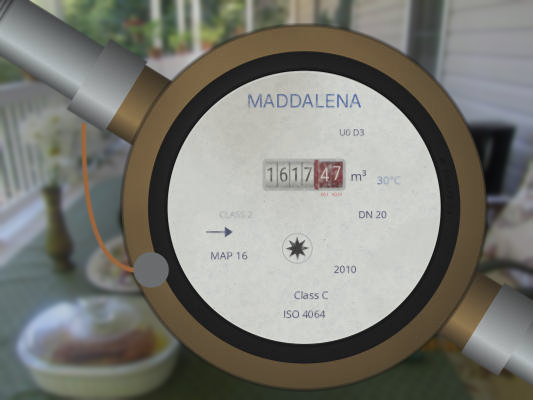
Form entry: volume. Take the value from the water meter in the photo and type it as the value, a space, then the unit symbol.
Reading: 1617.47 m³
